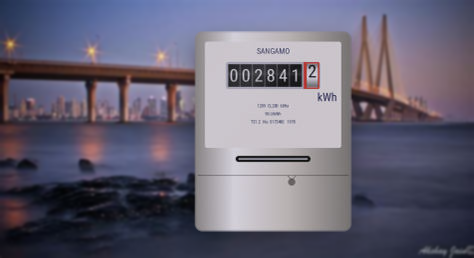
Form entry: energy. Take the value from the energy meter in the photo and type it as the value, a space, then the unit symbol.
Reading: 2841.2 kWh
